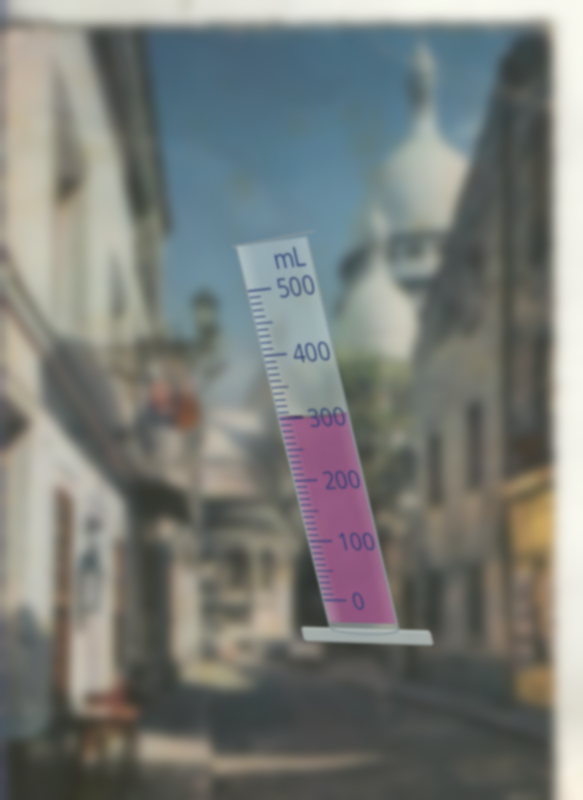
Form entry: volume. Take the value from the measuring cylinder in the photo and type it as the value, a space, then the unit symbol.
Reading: 300 mL
